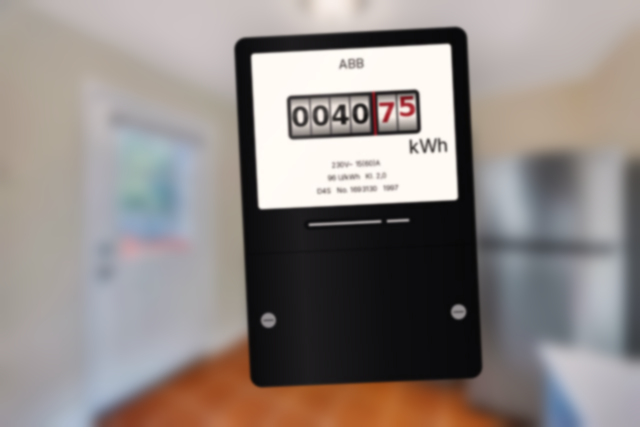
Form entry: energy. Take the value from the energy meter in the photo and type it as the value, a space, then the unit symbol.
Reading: 40.75 kWh
